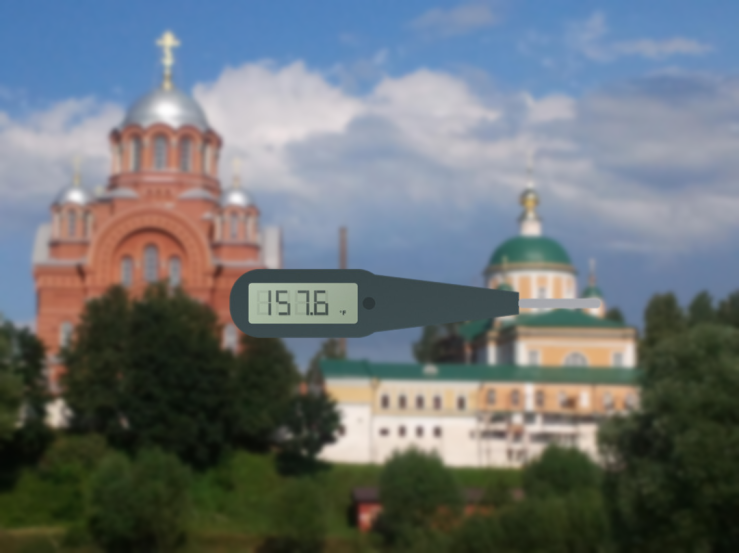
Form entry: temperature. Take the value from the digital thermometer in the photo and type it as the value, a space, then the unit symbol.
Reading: 157.6 °F
